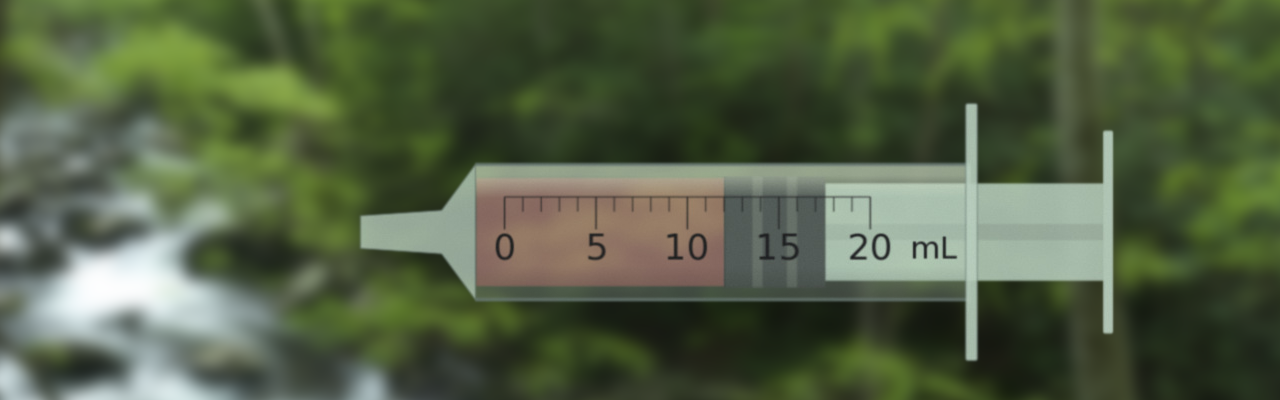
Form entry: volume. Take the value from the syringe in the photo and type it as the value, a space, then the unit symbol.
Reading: 12 mL
